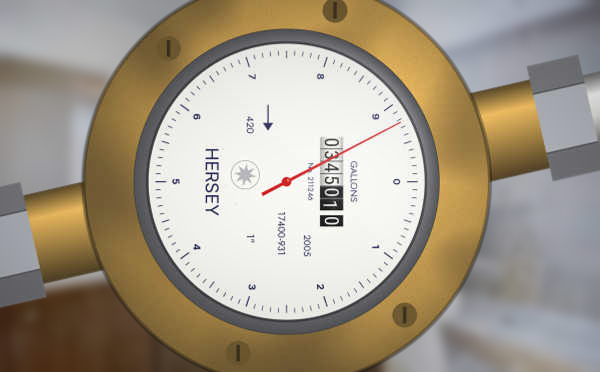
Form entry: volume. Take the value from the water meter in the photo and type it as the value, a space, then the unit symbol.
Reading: 345009.2 gal
